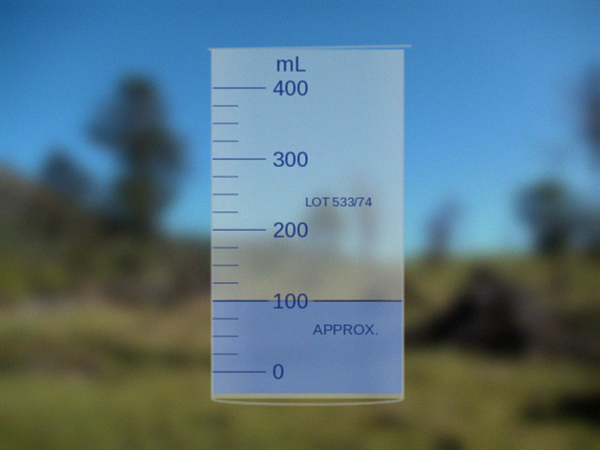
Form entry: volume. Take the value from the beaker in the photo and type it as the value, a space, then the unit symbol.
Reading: 100 mL
